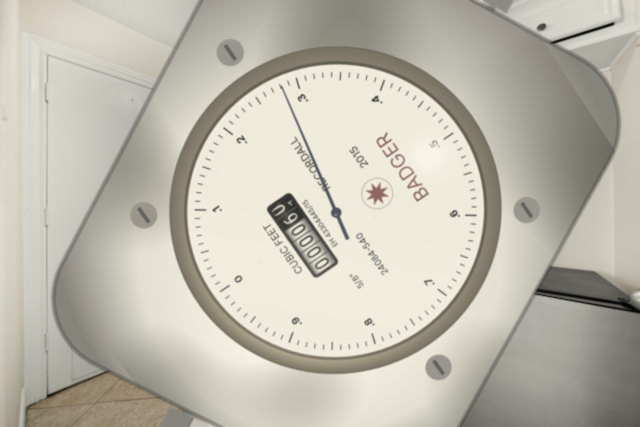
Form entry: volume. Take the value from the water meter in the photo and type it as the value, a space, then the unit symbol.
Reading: 60.28 ft³
